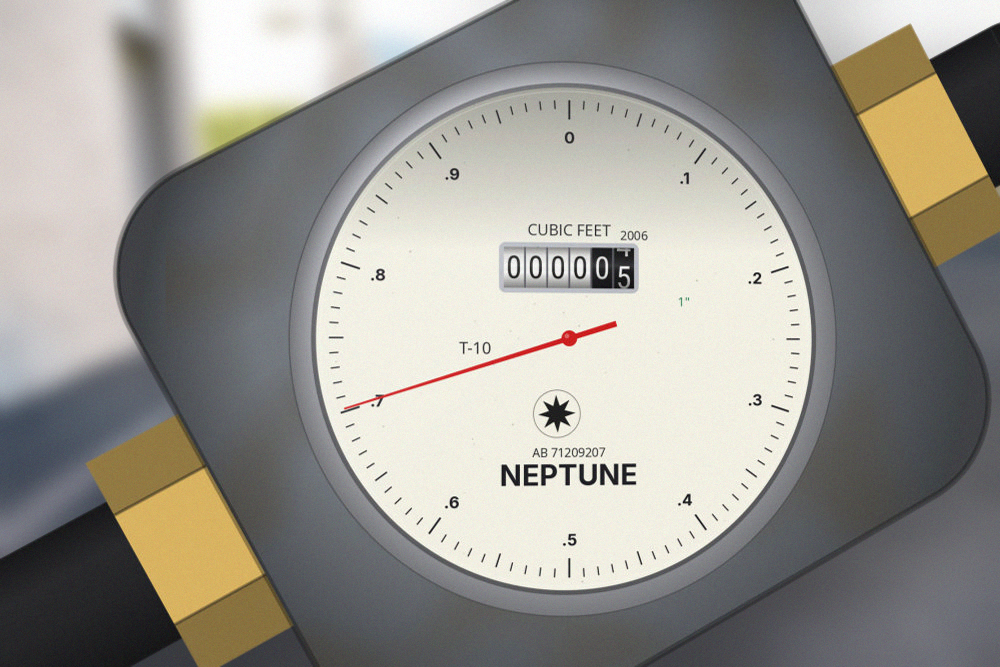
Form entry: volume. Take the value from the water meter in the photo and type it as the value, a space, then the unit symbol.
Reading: 4.70 ft³
